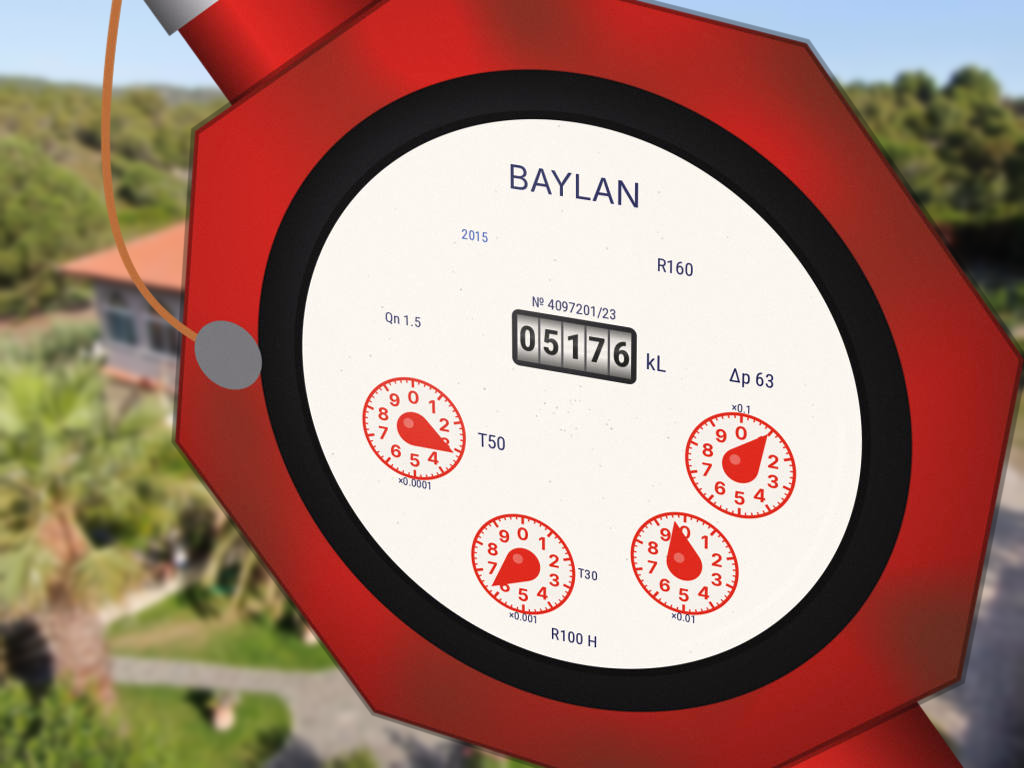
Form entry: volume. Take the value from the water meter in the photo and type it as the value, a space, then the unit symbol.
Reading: 5176.0963 kL
